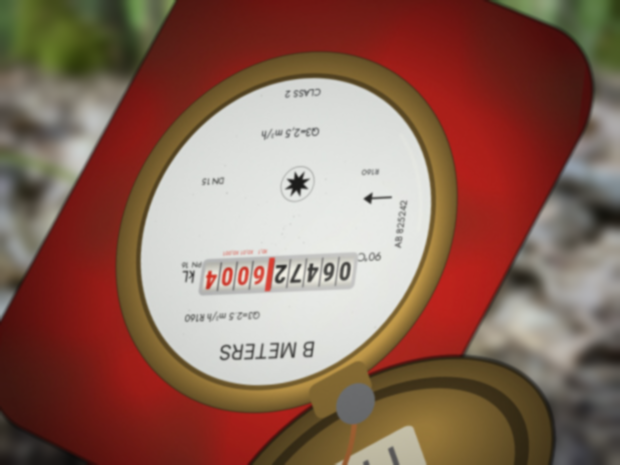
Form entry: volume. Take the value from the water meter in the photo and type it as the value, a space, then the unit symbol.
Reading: 6472.6004 kL
